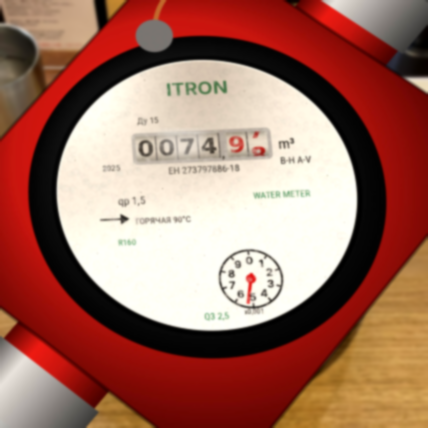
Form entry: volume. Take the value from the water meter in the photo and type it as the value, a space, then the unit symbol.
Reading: 74.975 m³
